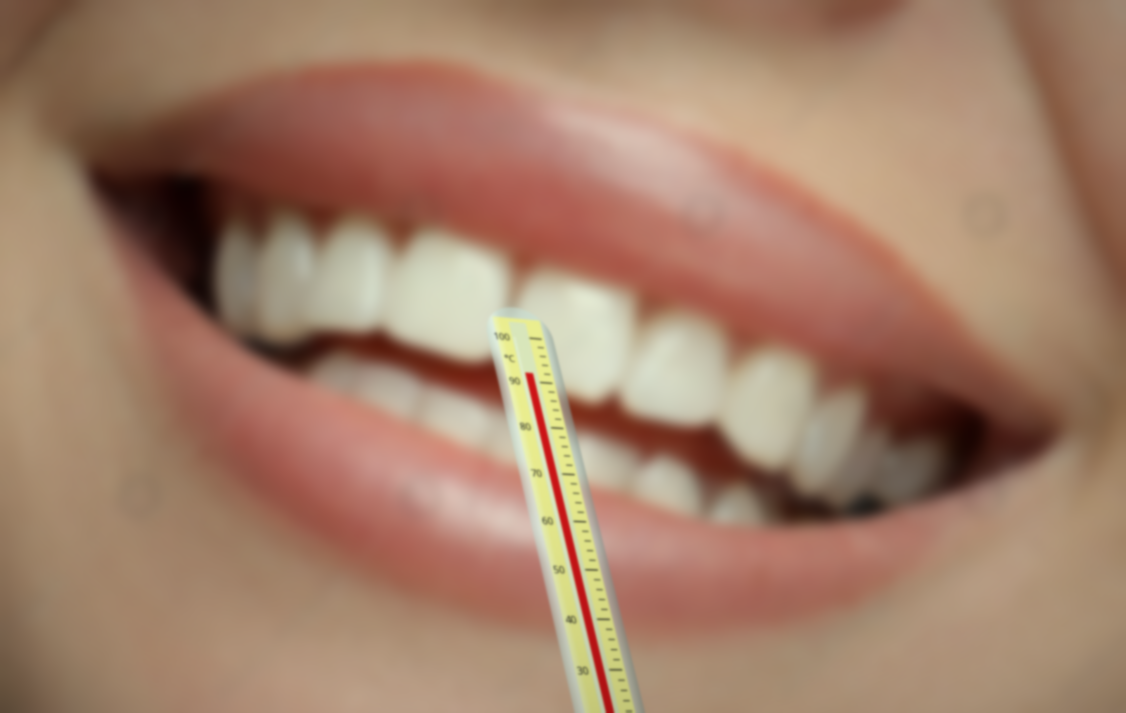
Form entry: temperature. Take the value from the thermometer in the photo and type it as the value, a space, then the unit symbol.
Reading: 92 °C
